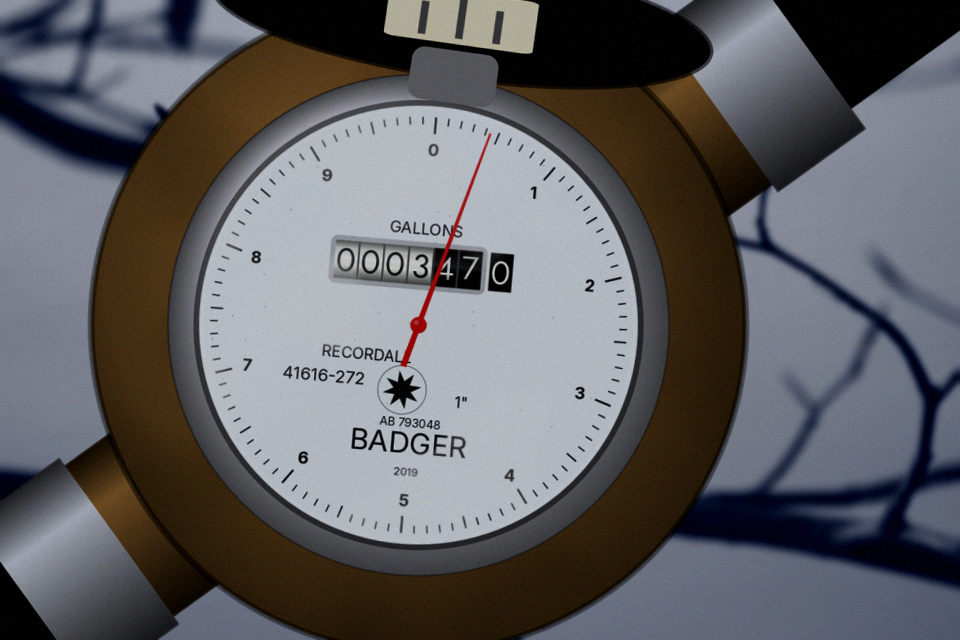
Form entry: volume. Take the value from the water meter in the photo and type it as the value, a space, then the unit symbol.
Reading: 3470.4 gal
